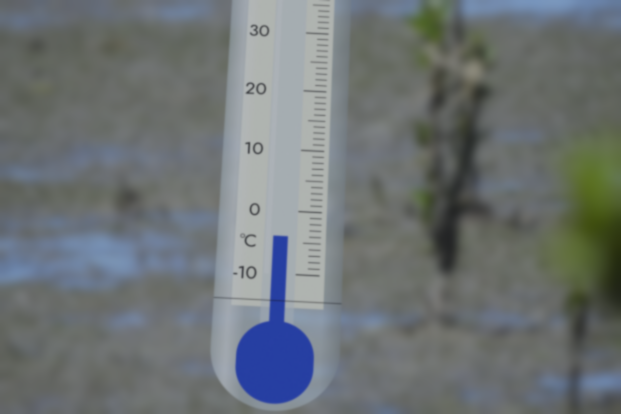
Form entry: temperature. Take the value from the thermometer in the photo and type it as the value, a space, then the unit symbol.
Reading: -4 °C
